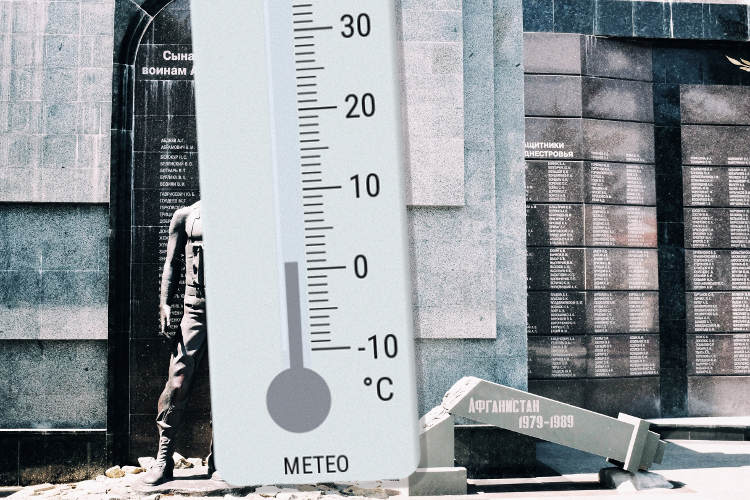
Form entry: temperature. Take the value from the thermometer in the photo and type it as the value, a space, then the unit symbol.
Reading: 1 °C
